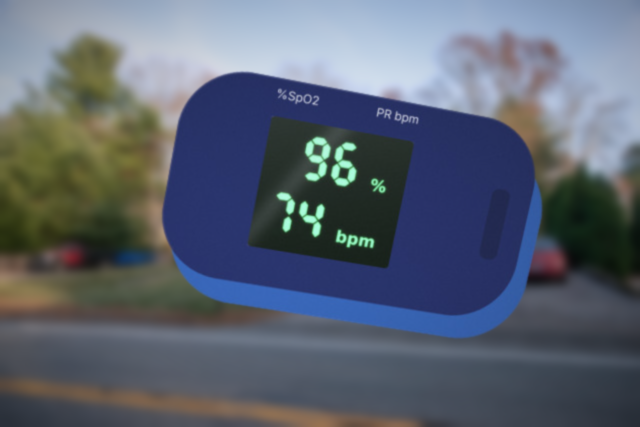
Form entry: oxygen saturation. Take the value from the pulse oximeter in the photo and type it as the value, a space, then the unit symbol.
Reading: 96 %
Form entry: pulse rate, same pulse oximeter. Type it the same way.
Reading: 74 bpm
